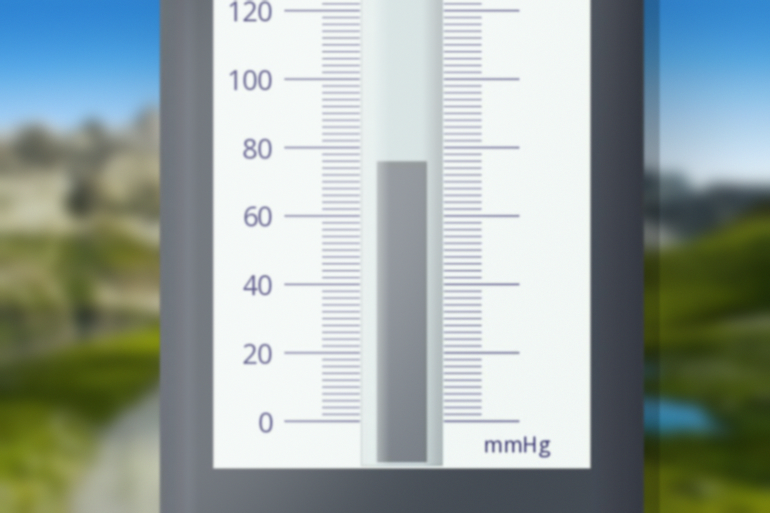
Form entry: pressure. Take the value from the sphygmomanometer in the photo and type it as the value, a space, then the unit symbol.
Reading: 76 mmHg
